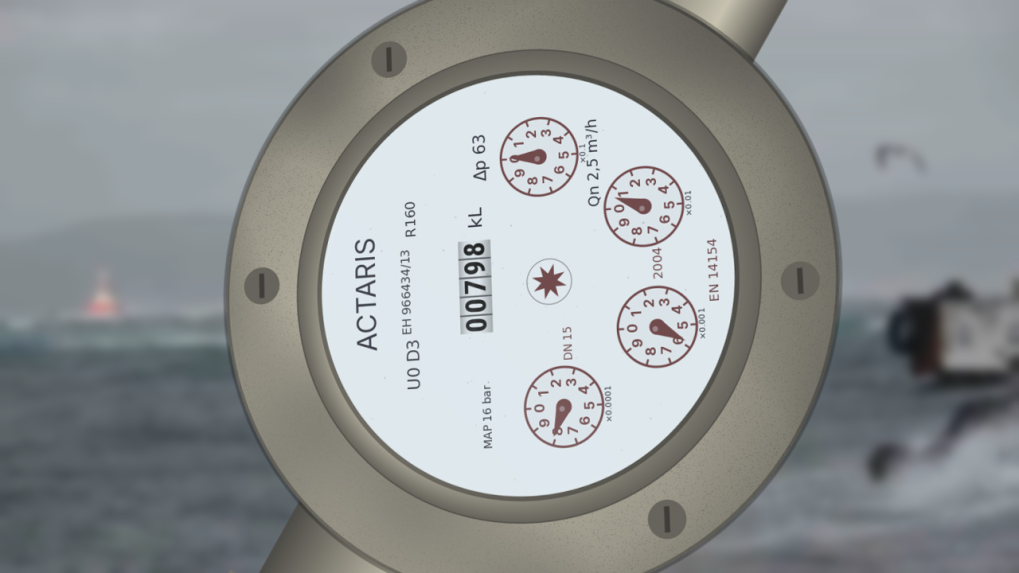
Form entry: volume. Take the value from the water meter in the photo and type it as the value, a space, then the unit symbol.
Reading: 798.0058 kL
